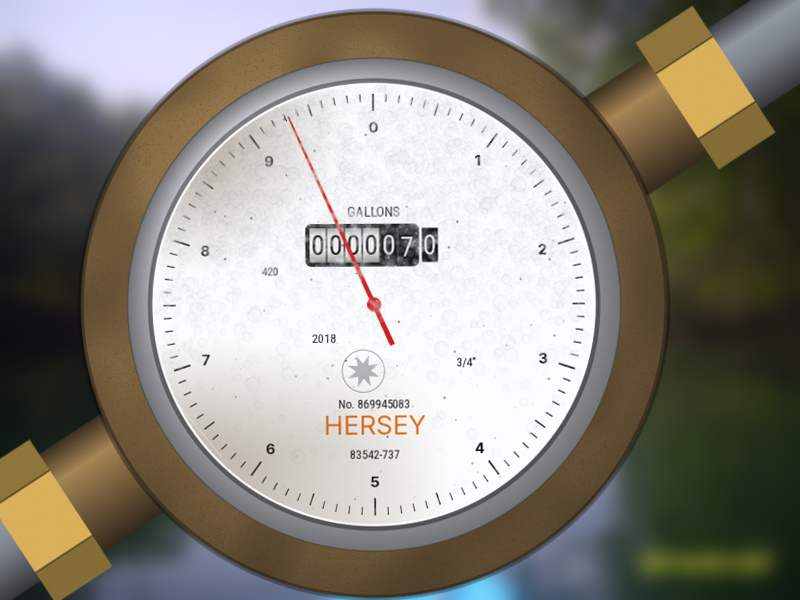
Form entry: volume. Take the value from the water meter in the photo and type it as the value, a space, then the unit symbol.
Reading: 69.3 gal
